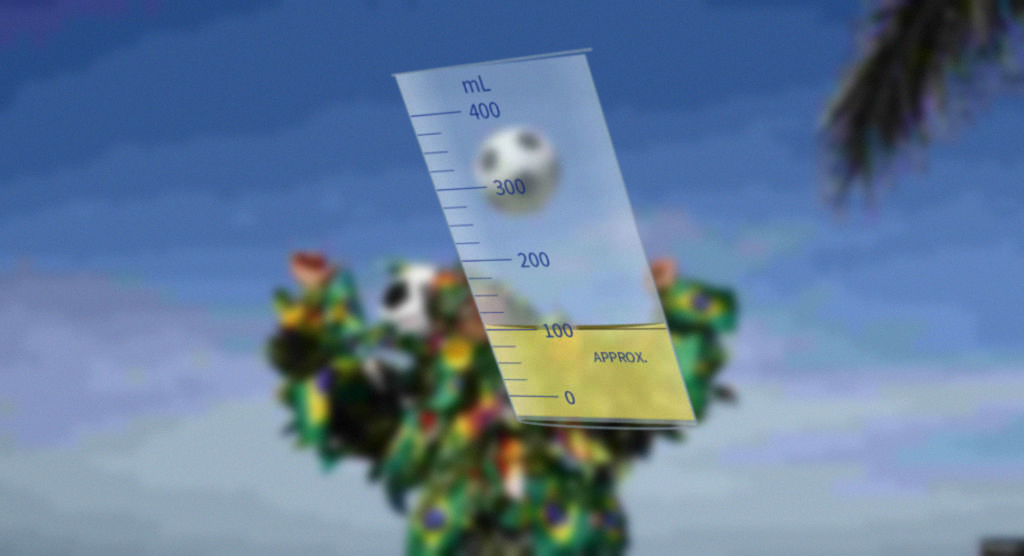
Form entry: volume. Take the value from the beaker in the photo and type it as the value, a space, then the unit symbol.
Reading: 100 mL
